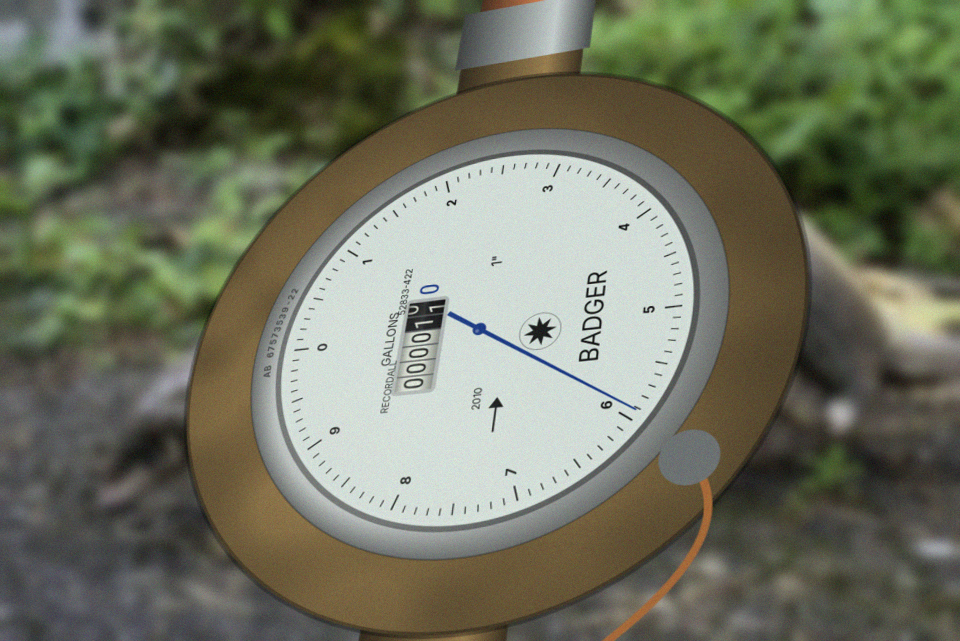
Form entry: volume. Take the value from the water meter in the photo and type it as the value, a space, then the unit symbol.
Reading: 105.9 gal
